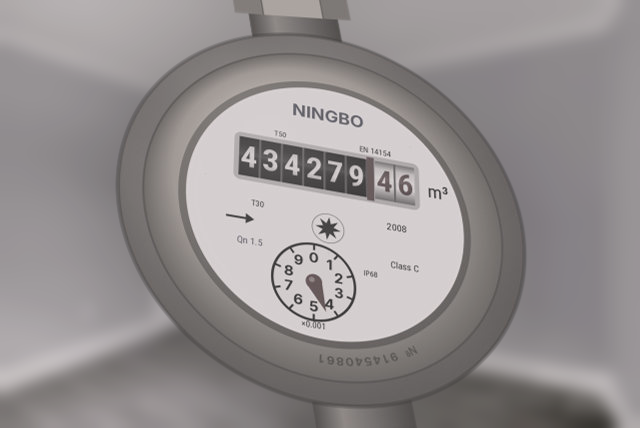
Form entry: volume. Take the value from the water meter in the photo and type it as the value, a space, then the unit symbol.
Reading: 434279.464 m³
